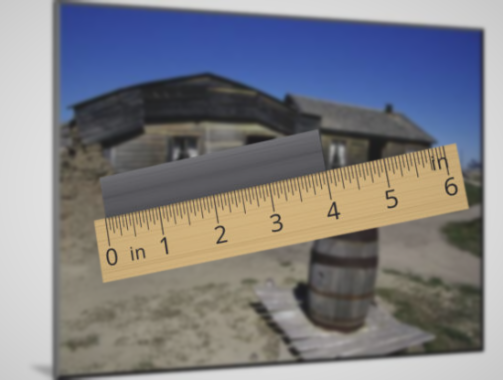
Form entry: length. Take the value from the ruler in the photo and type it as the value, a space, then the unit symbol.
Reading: 4 in
